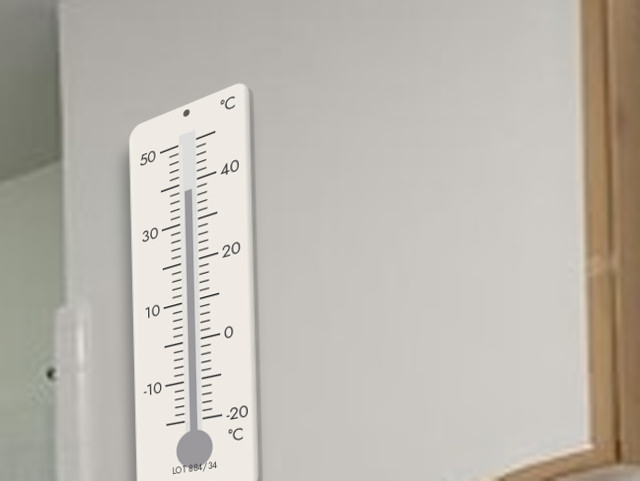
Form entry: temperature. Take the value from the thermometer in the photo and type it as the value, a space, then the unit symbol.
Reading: 38 °C
